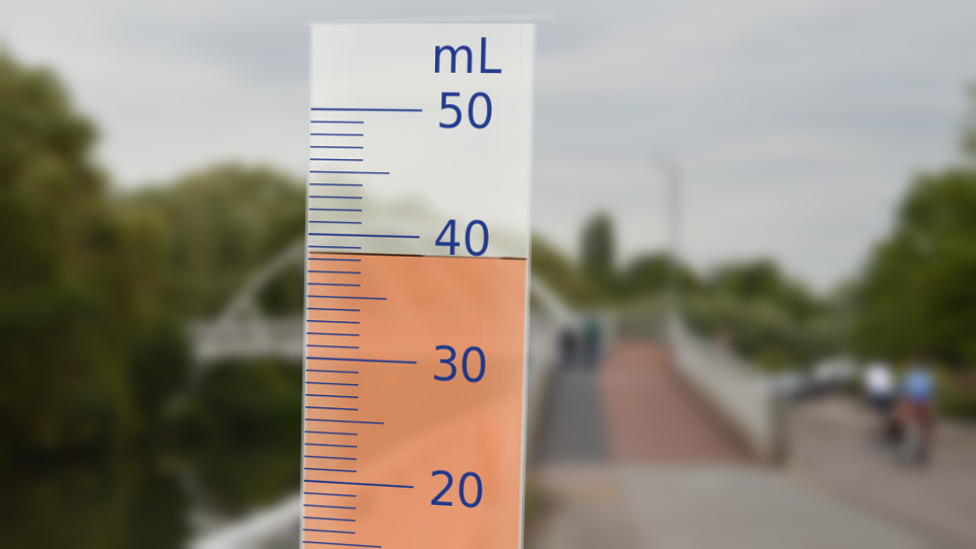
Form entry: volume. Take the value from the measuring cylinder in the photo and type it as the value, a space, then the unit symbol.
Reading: 38.5 mL
